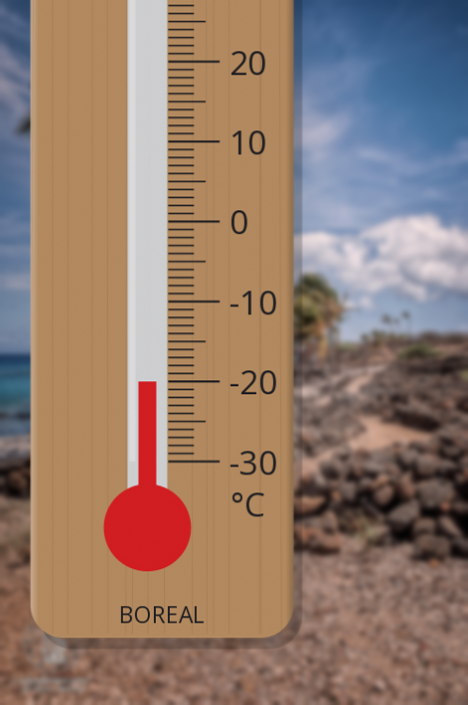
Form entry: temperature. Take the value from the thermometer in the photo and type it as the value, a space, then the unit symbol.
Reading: -20 °C
